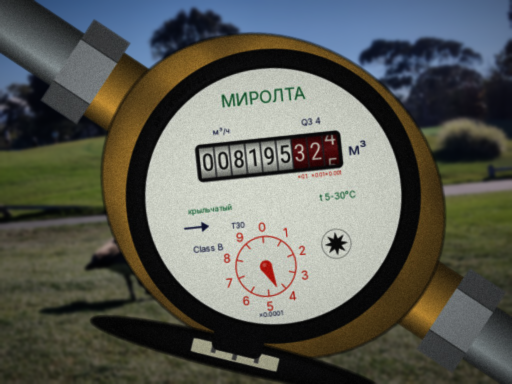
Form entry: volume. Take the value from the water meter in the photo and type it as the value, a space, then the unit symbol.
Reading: 8195.3244 m³
